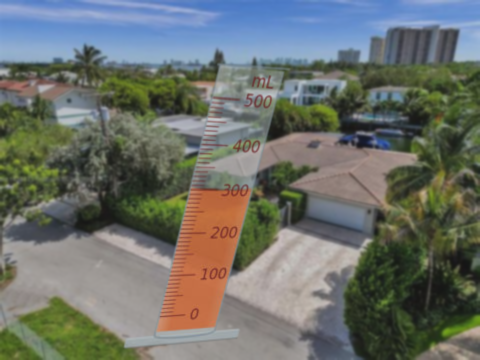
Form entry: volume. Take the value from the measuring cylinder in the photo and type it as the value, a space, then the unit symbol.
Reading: 300 mL
